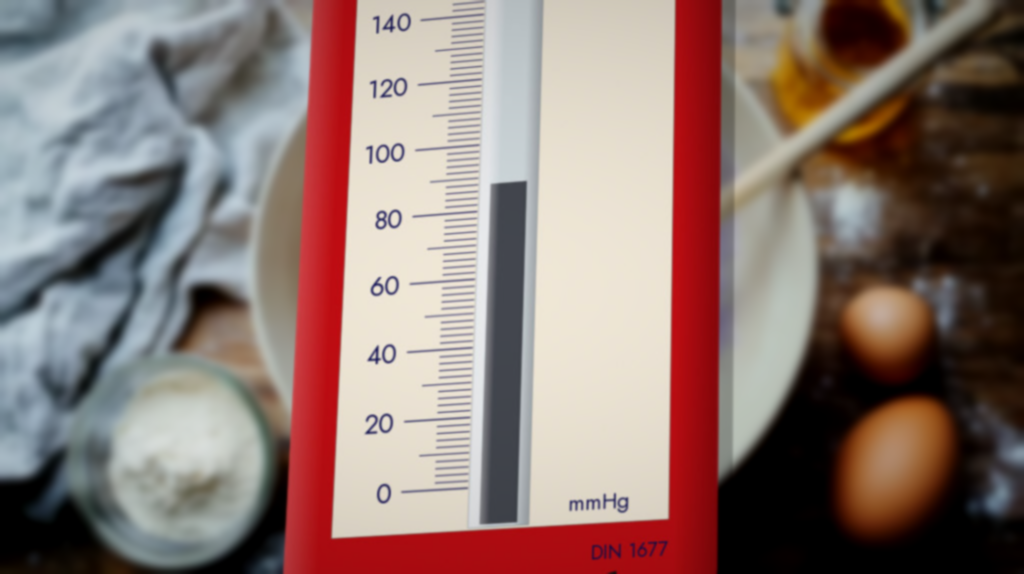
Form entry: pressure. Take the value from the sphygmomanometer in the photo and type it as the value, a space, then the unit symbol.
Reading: 88 mmHg
